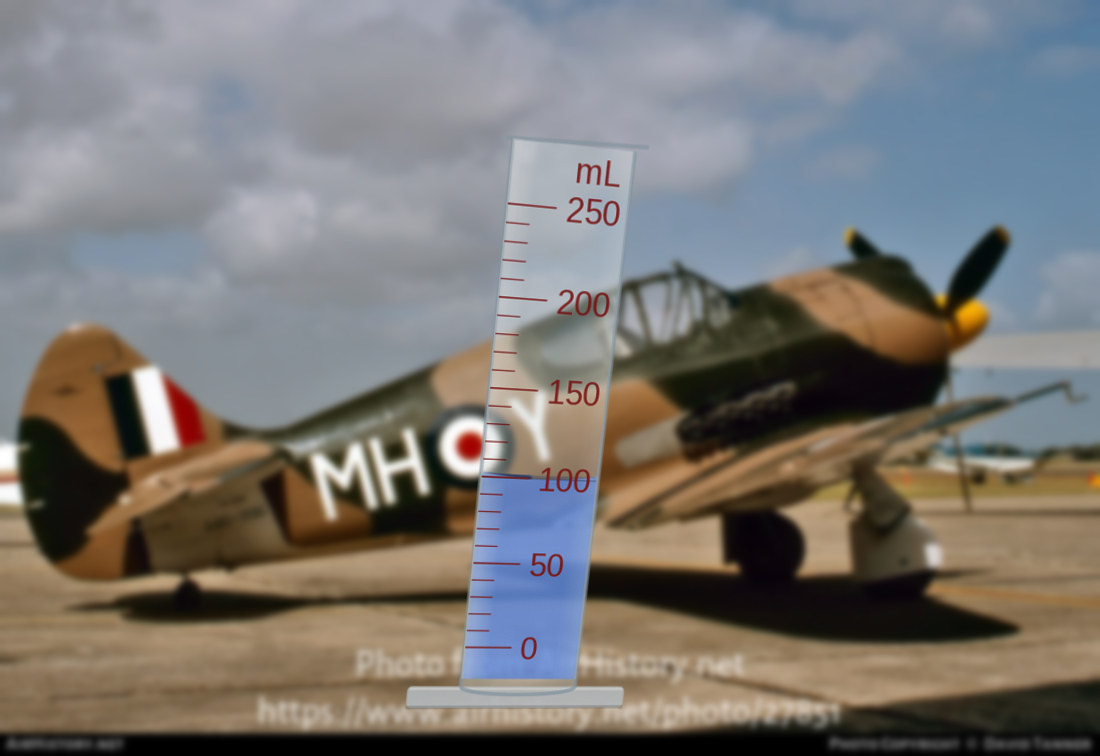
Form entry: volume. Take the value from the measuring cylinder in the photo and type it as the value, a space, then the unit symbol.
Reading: 100 mL
